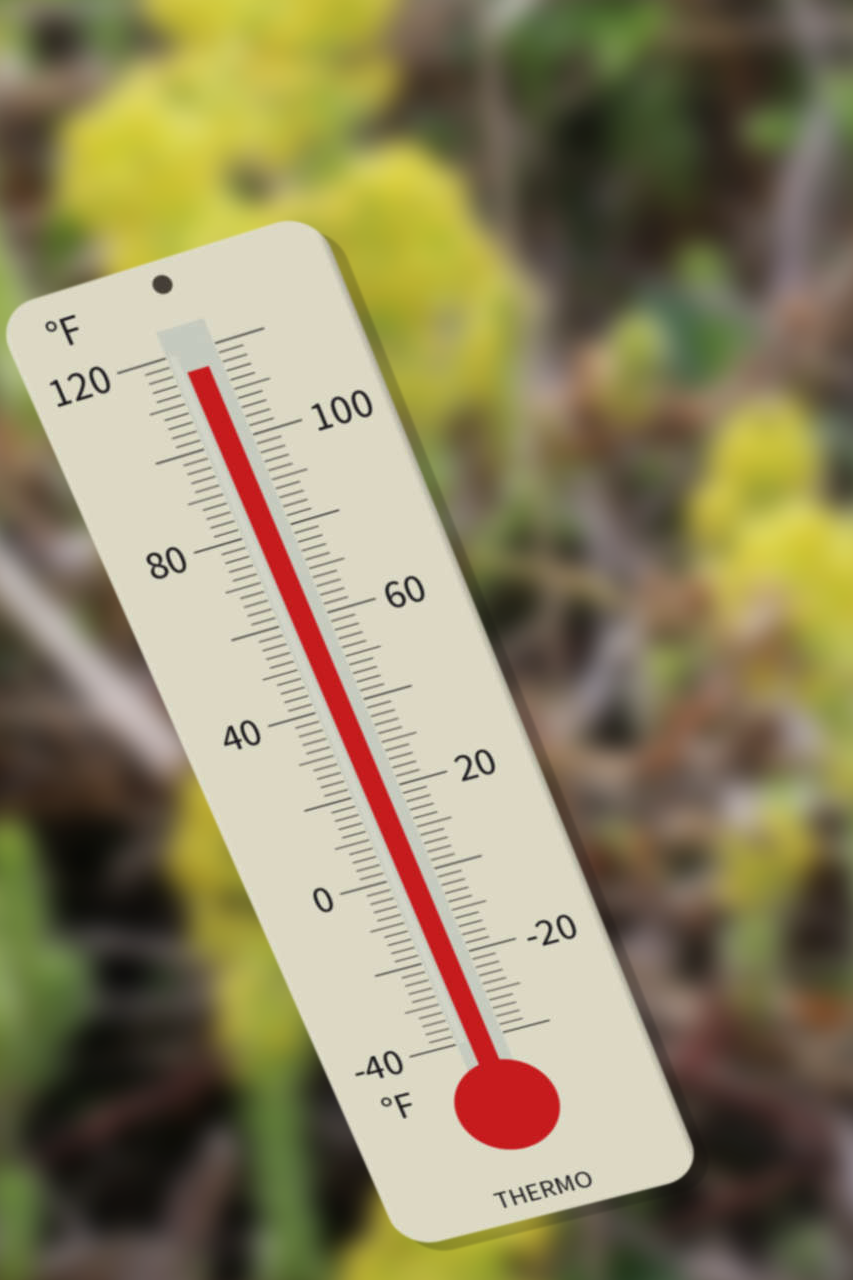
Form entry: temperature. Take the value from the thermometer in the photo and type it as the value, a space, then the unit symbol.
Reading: 116 °F
